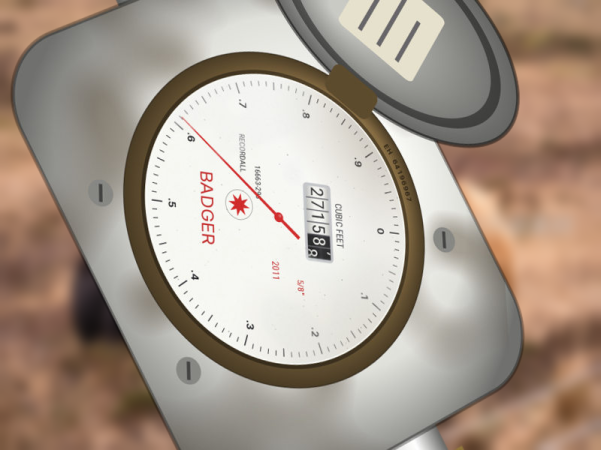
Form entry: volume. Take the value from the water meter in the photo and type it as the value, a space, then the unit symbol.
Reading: 271587.61 ft³
